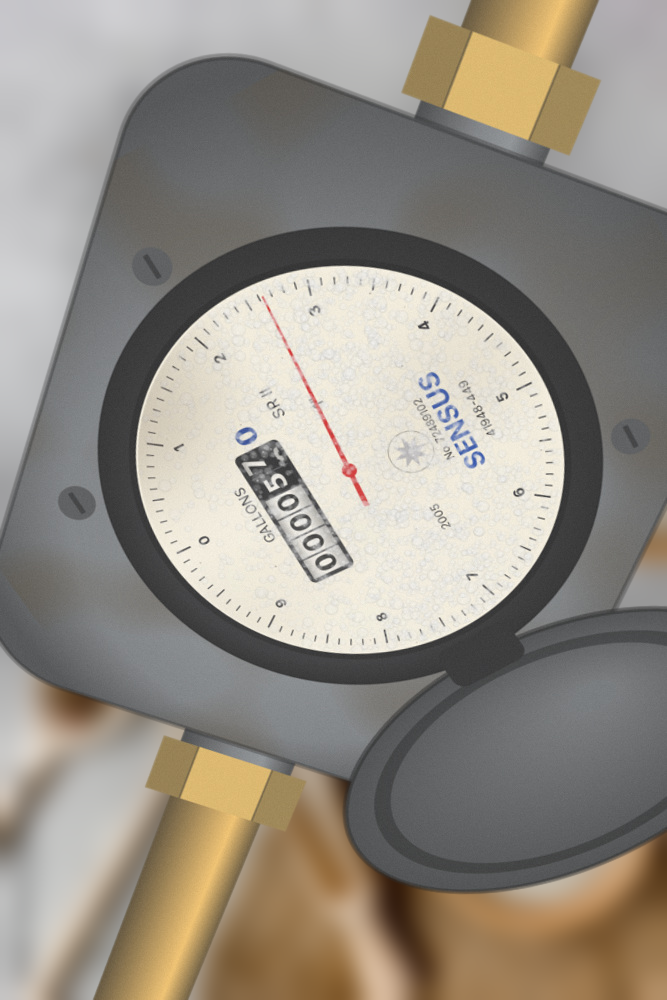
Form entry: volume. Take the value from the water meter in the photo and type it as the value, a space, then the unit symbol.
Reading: 572.6 gal
